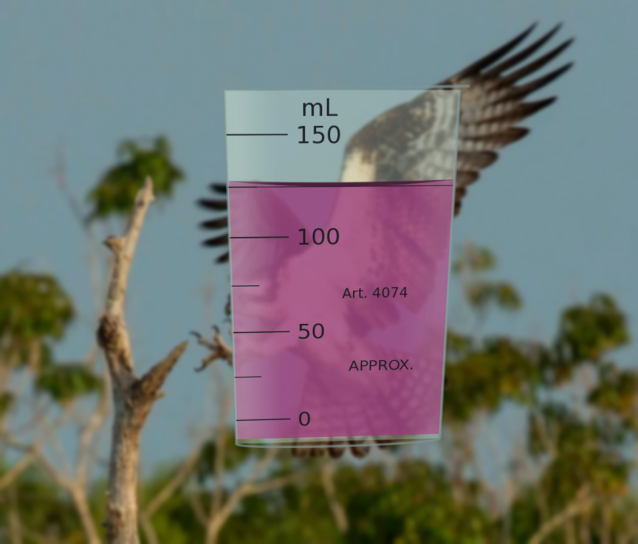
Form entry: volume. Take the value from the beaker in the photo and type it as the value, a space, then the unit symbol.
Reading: 125 mL
